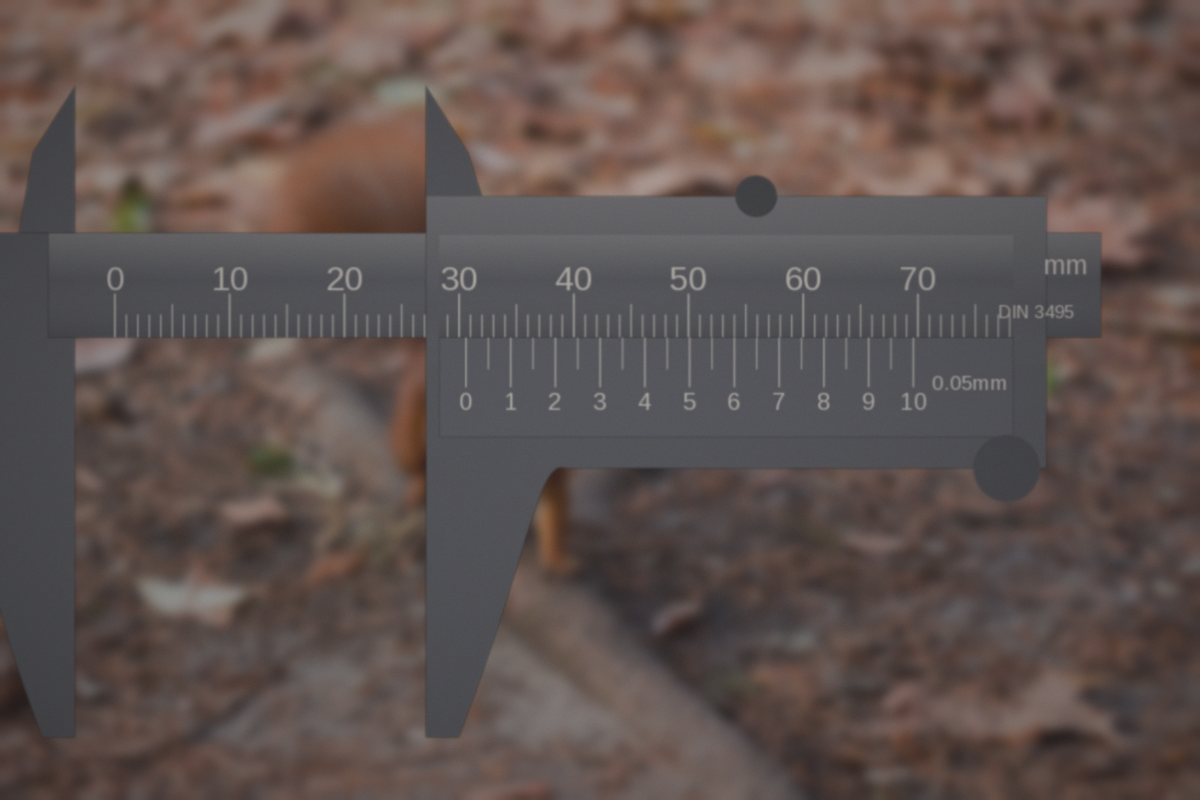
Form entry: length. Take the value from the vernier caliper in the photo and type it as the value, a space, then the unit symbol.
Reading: 30.6 mm
